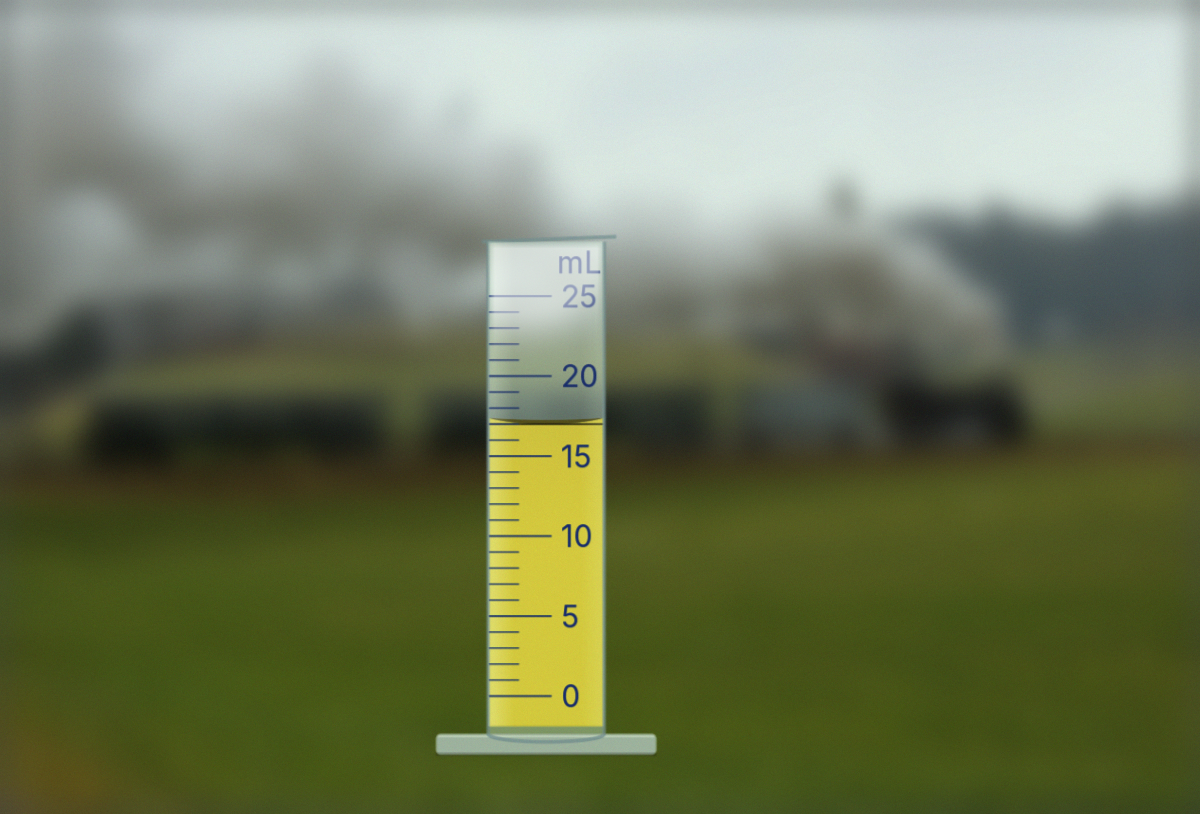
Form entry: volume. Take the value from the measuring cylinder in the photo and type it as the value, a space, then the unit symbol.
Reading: 17 mL
